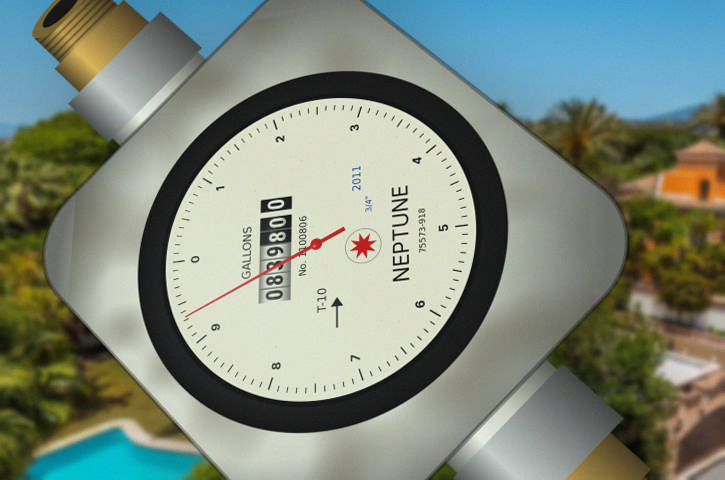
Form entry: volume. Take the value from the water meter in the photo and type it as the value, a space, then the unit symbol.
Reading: 839799.3 gal
